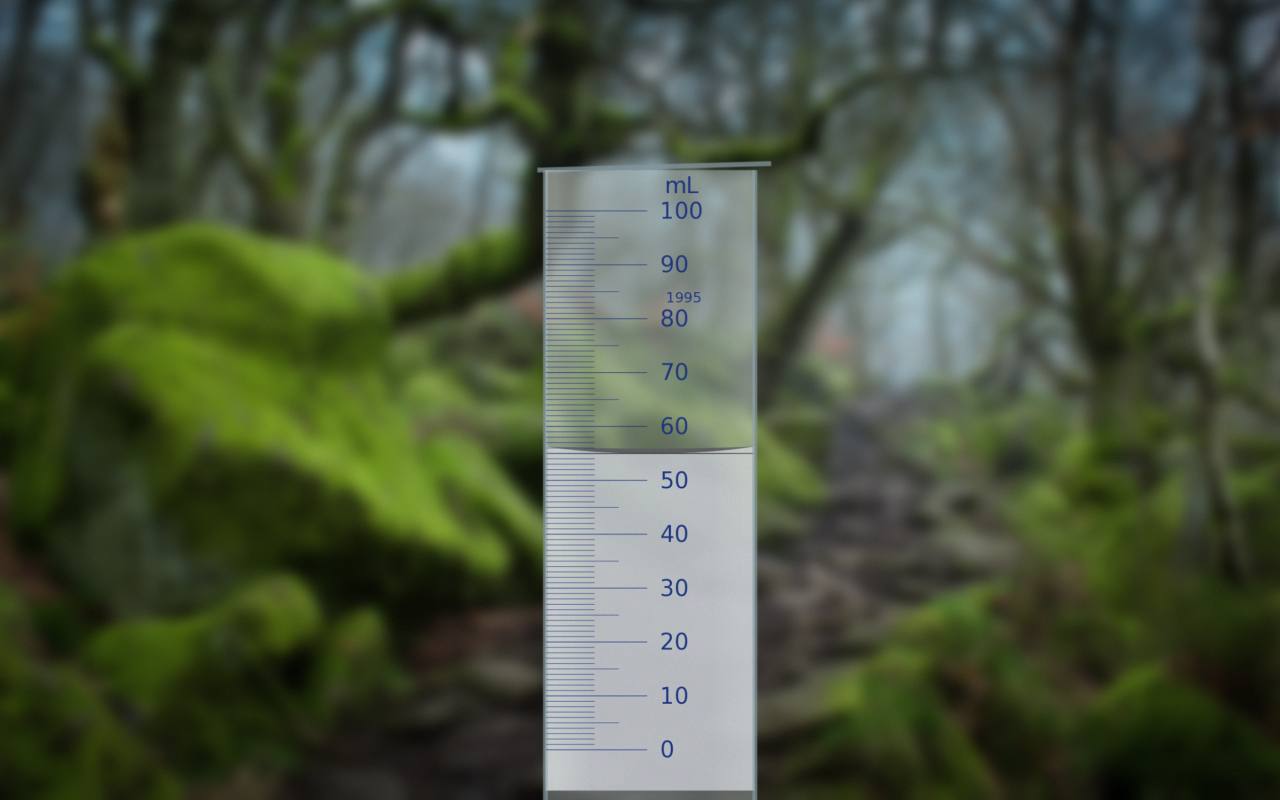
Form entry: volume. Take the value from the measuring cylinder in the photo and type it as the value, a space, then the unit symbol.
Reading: 55 mL
